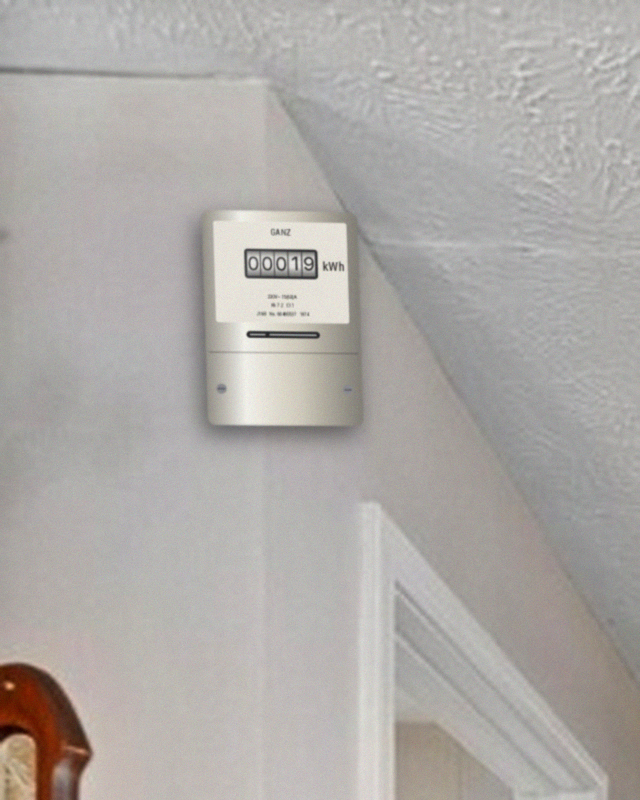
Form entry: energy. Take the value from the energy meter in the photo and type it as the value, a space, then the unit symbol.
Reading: 19 kWh
